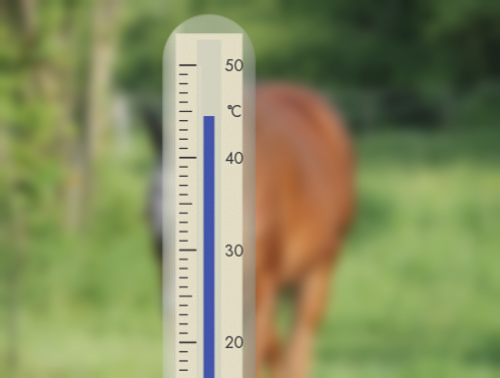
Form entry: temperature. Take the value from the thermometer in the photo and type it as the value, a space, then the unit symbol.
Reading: 44.5 °C
